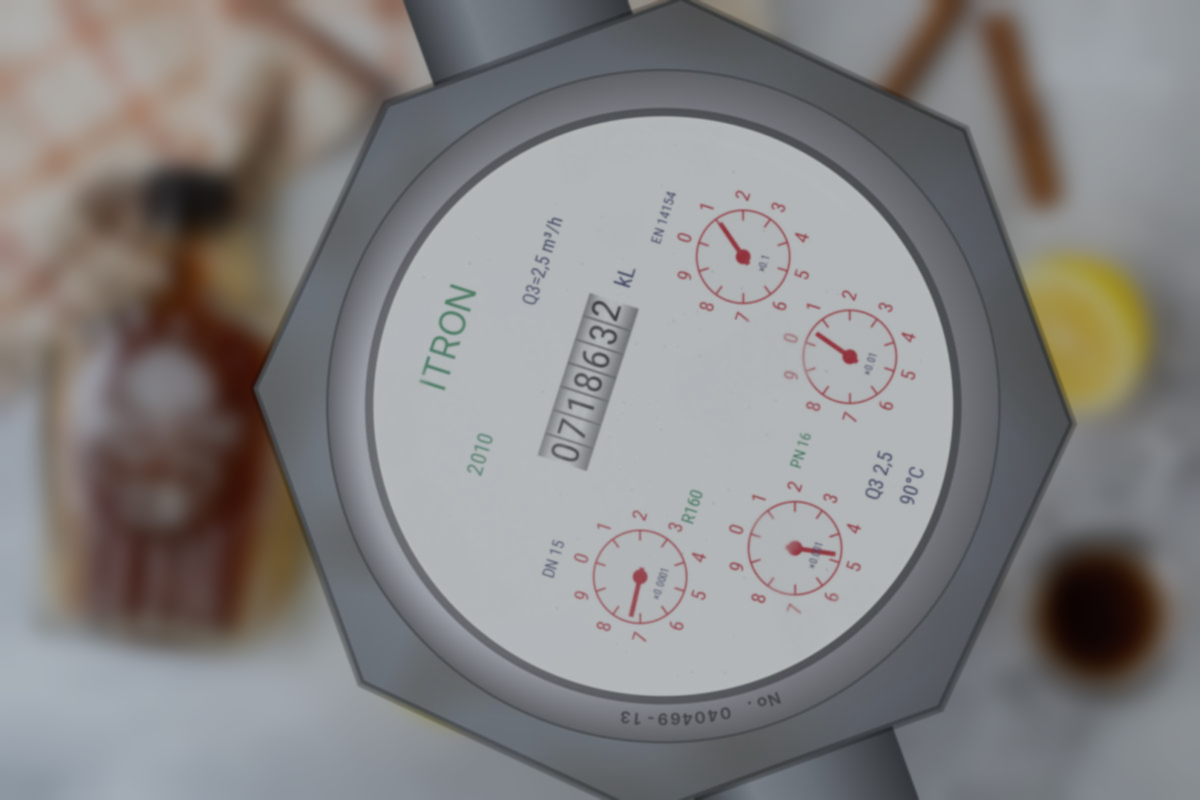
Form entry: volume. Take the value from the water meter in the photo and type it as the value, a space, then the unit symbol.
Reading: 718632.1047 kL
